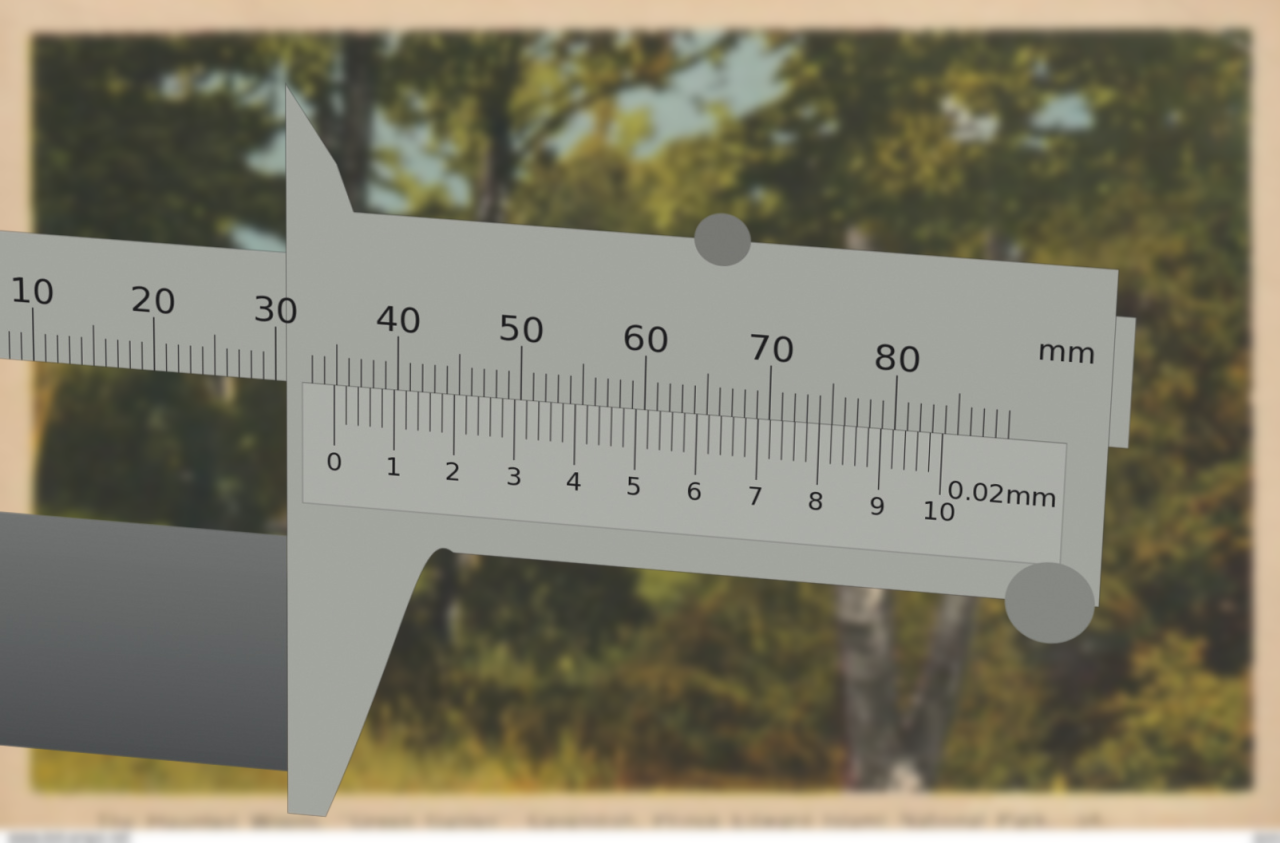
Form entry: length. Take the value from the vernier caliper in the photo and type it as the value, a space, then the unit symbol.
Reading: 34.8 mm
